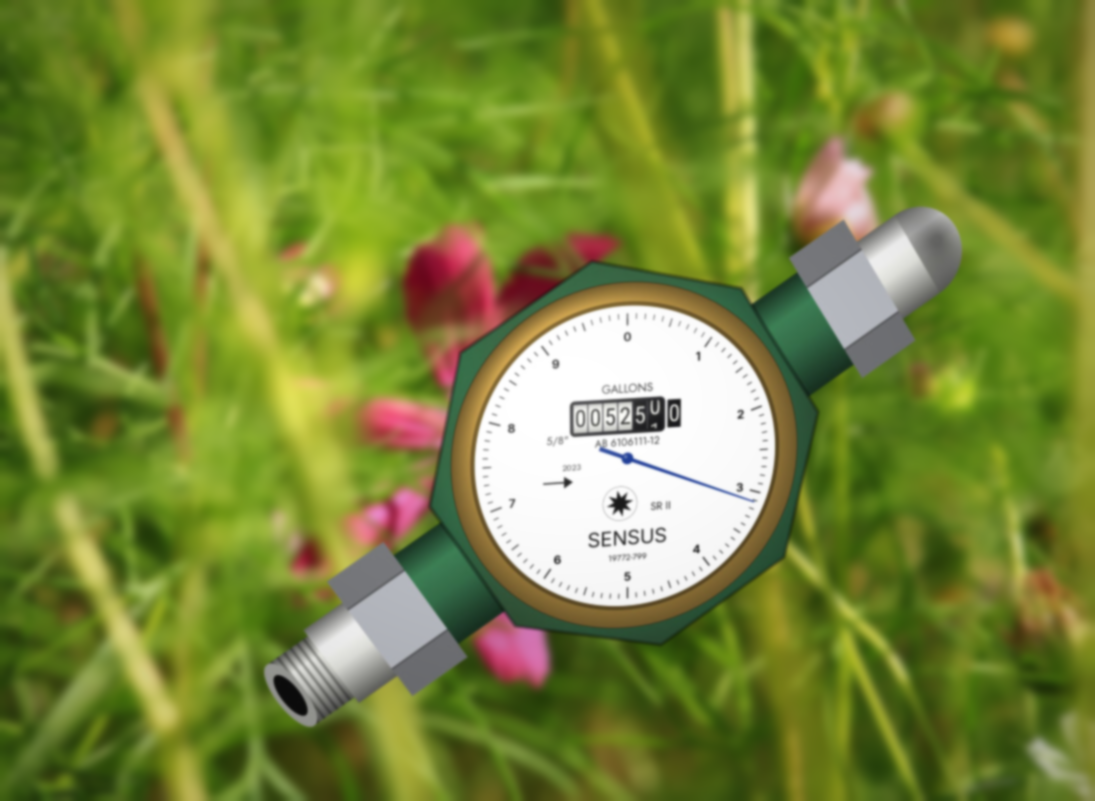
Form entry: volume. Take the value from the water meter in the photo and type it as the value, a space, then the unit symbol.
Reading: 52503.1 gal
